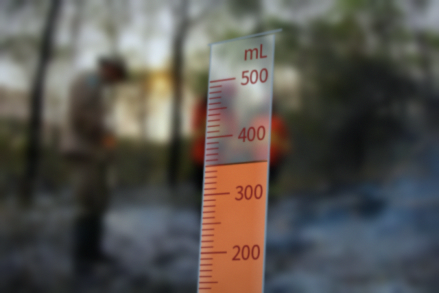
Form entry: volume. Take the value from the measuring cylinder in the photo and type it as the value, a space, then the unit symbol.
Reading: 350 mL
